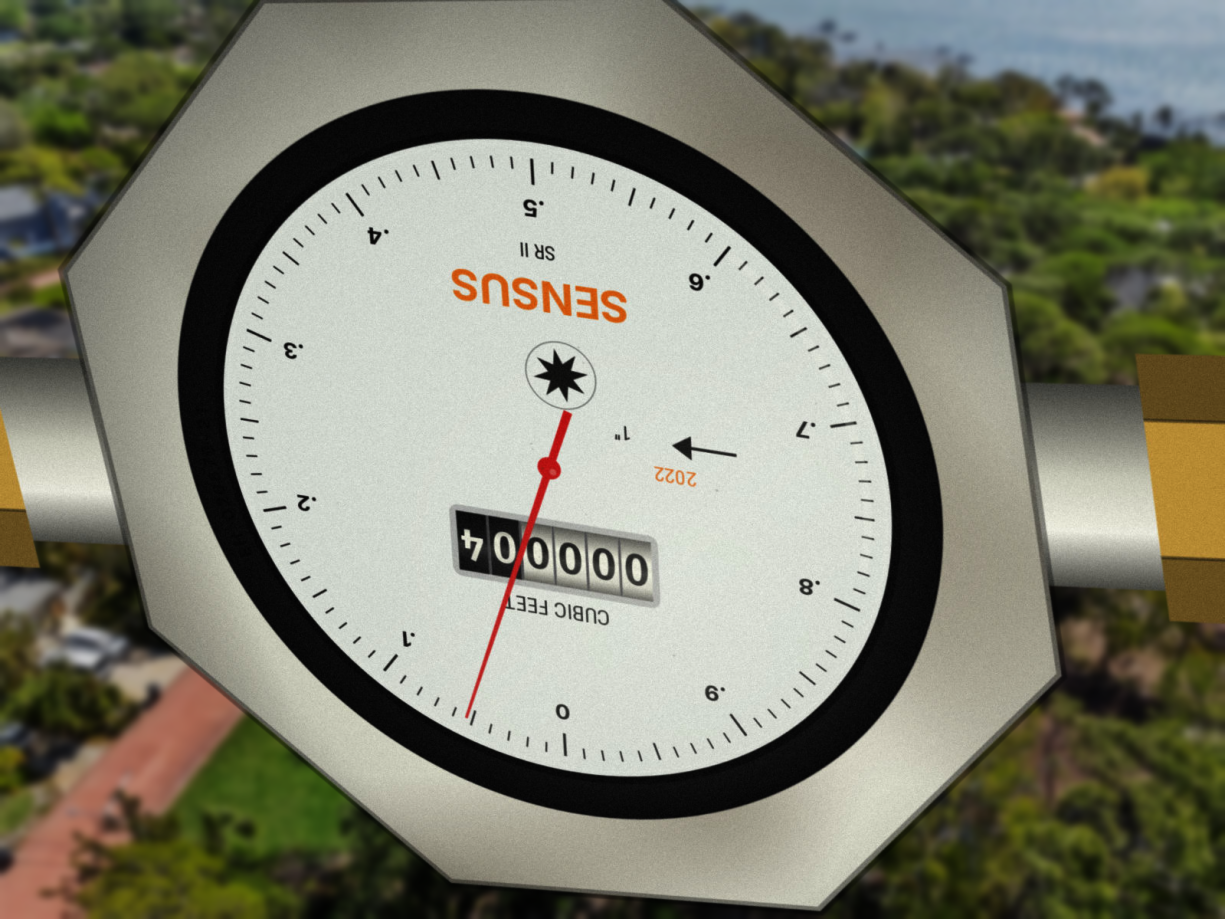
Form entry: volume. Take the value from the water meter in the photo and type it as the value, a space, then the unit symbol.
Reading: 4.05 ft³
